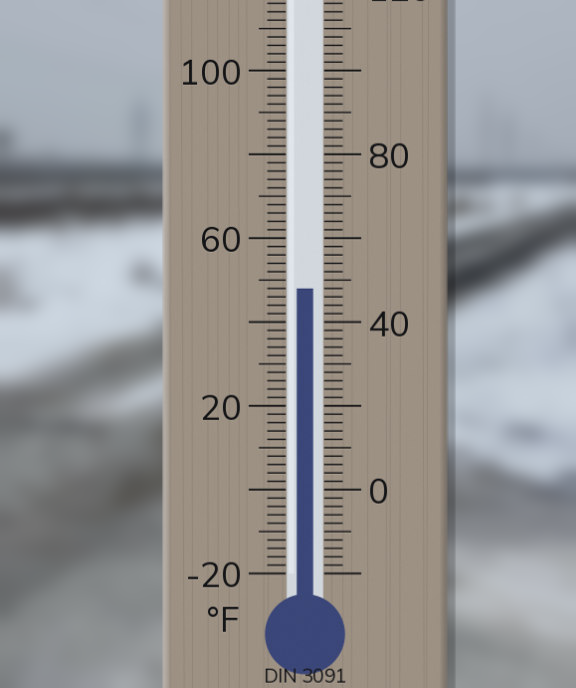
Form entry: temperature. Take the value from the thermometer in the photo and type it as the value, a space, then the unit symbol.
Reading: 48 °F
